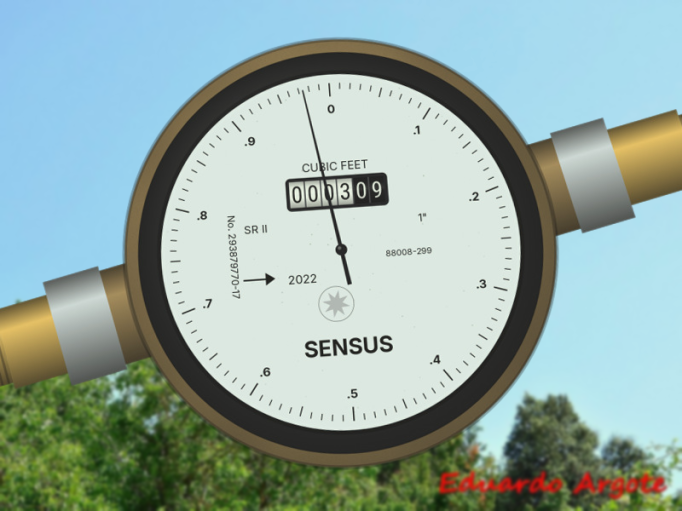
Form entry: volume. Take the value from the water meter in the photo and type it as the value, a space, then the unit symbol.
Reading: 308.97 ft³
